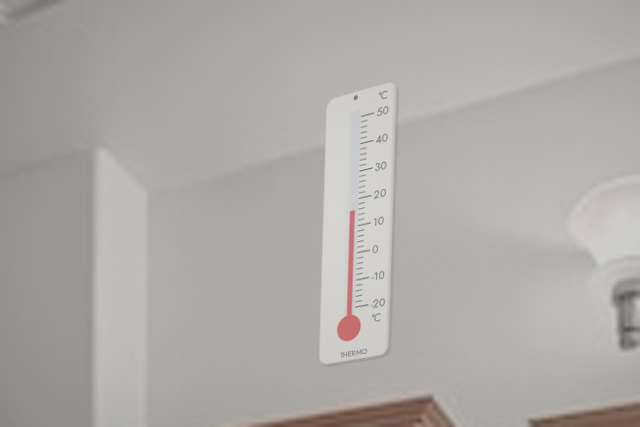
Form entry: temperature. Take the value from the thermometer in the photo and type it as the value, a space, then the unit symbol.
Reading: 16 °C
